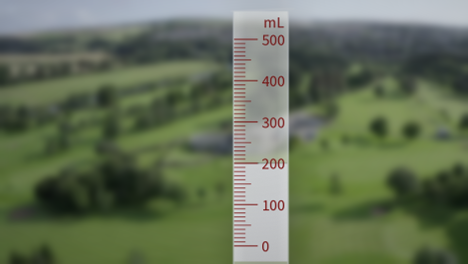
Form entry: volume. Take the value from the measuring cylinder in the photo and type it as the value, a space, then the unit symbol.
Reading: 200 mL
